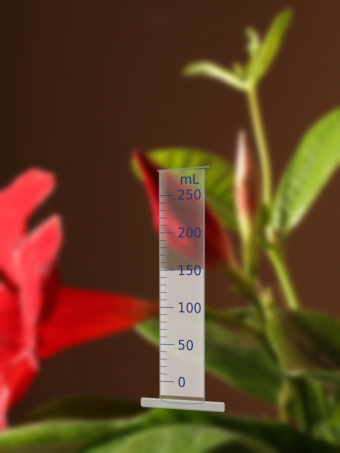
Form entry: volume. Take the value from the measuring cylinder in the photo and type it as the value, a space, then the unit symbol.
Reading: 150 mL
